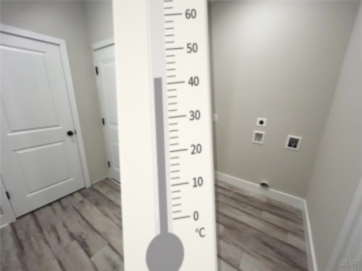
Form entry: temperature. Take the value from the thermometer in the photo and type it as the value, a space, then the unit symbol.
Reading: 42 °C
